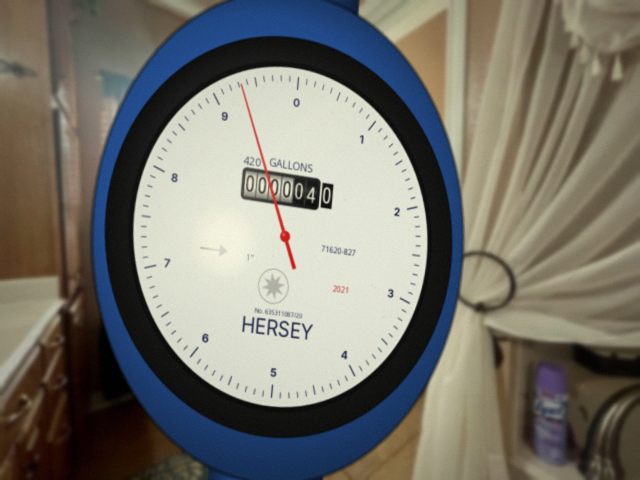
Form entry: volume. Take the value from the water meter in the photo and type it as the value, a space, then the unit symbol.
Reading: 39.3 gal
